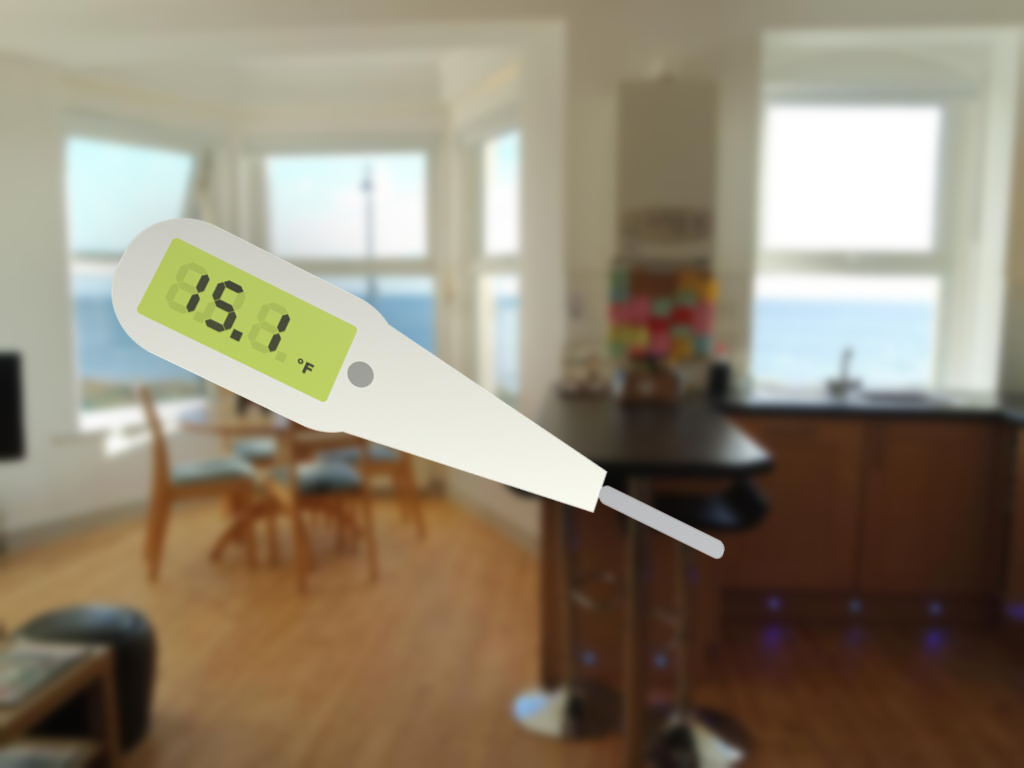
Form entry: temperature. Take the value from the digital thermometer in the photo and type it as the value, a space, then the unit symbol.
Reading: 15.1 °F
